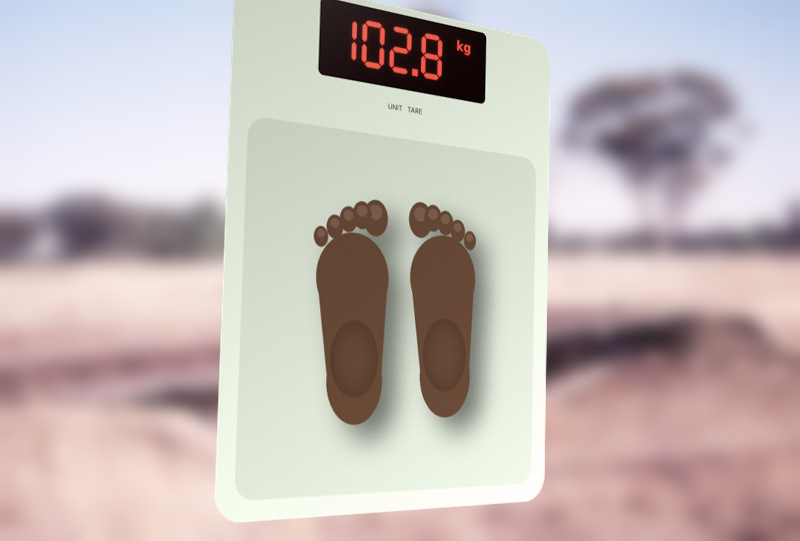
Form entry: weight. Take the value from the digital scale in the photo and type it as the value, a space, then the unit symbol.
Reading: 102.8 kg
